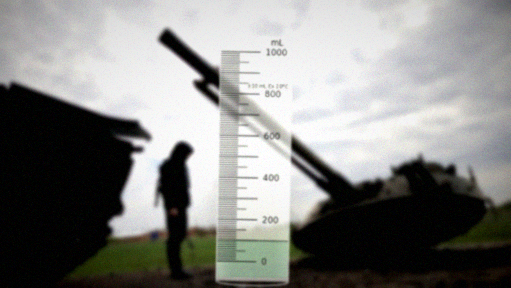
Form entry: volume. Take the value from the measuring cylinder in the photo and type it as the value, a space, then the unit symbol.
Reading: 100 mL
